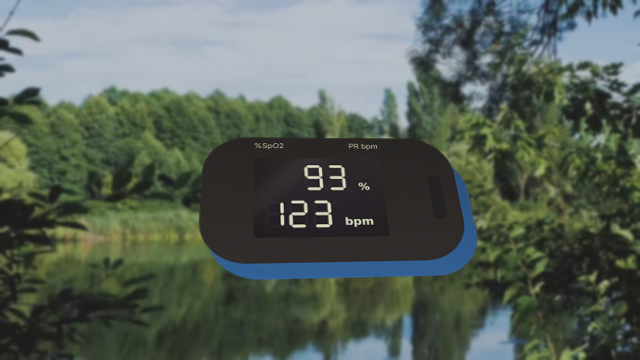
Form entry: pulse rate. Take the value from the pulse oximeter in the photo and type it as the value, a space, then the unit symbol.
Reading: 123 bpm
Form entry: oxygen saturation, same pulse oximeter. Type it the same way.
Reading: 93 %
